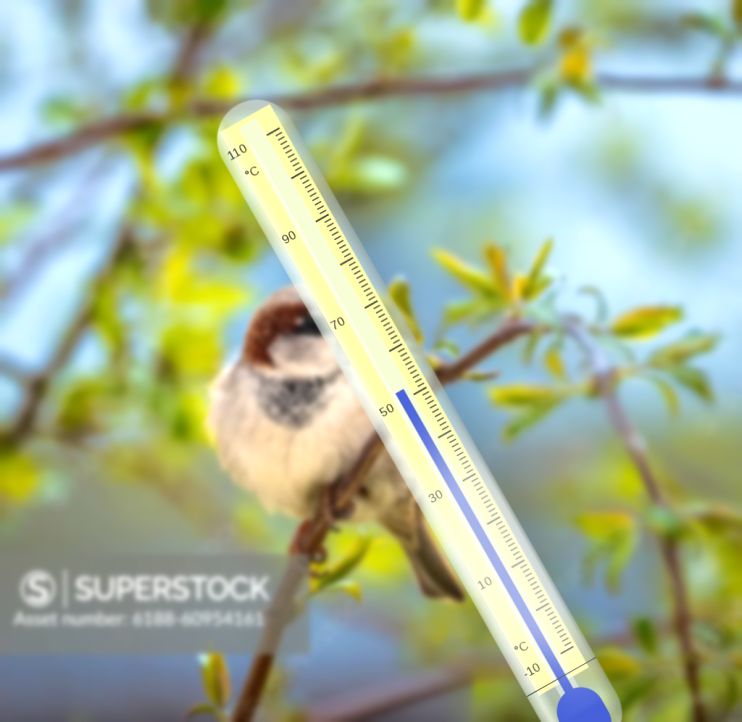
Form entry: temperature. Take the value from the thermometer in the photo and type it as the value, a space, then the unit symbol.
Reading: 52 °C
